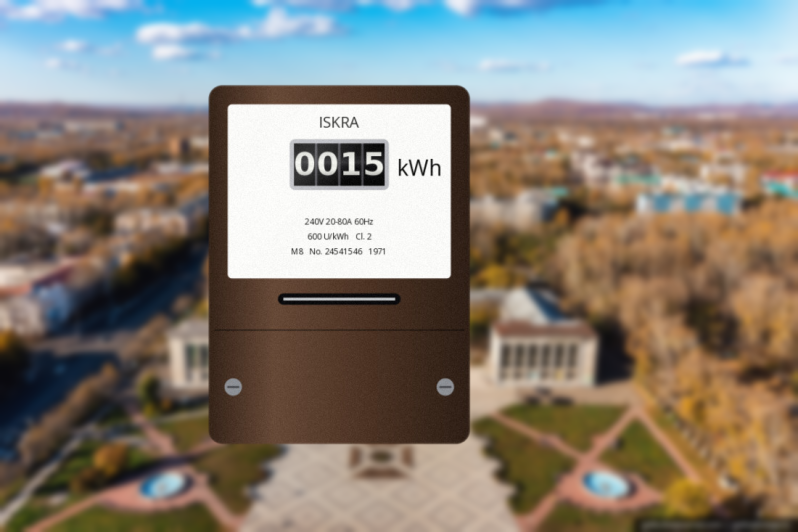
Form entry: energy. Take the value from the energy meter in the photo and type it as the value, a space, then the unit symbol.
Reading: 15 kWh
